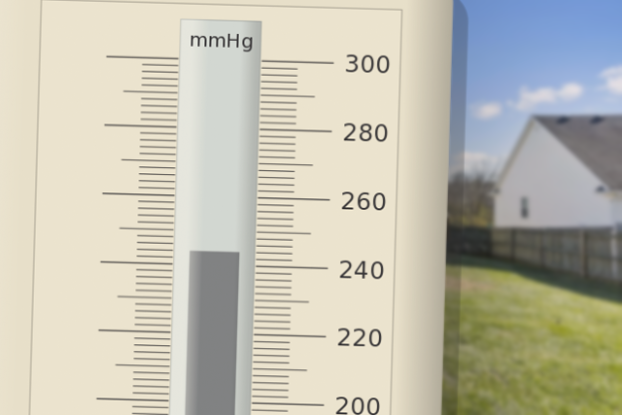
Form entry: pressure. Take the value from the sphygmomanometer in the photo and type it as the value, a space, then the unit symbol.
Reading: 244 mmHg
